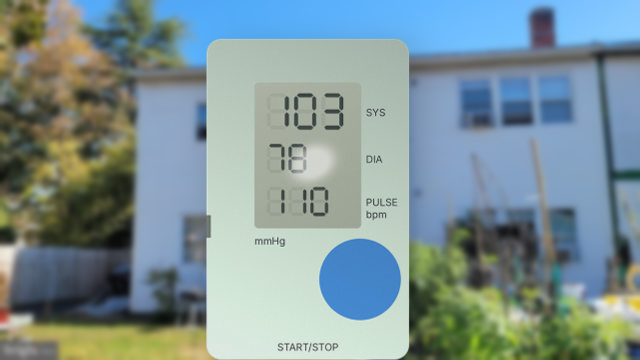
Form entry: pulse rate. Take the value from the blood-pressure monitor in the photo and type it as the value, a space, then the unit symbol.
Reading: 110 bpm
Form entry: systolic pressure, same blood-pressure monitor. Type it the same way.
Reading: 103 mmHg
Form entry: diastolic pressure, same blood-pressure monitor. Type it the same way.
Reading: 78 mmHg
